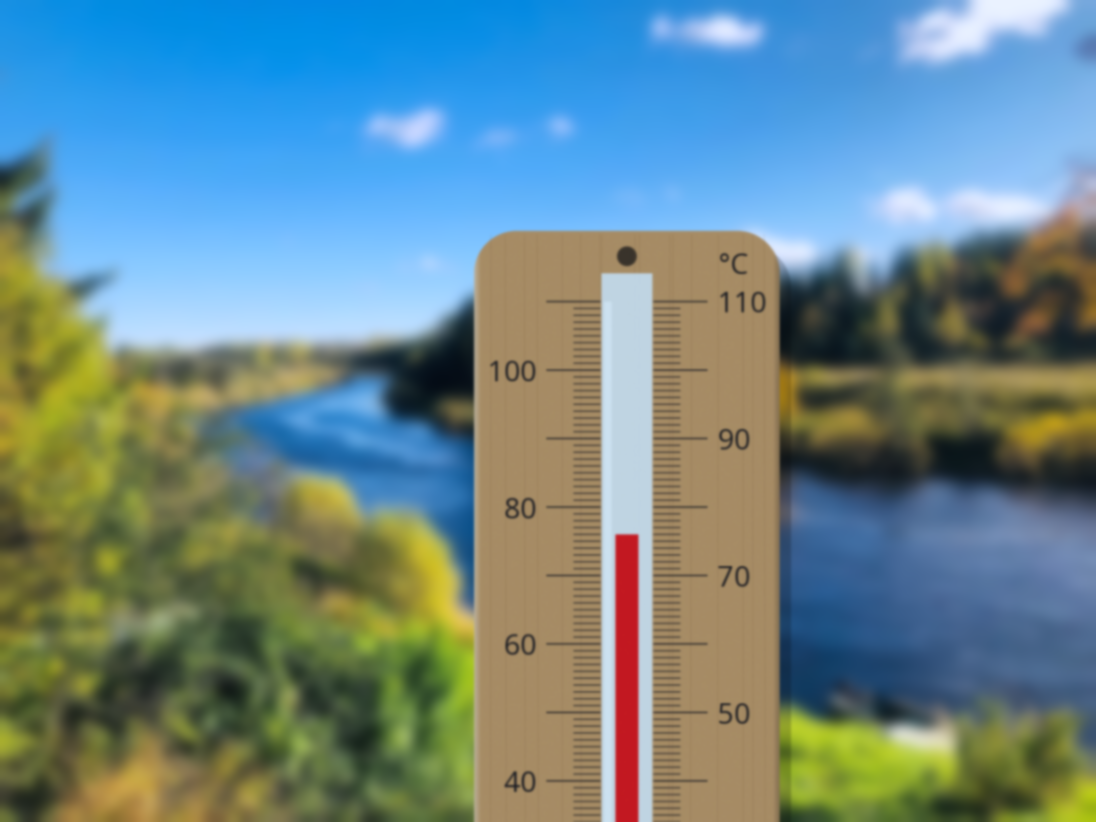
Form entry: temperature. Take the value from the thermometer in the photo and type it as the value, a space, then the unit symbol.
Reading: 76 °C
